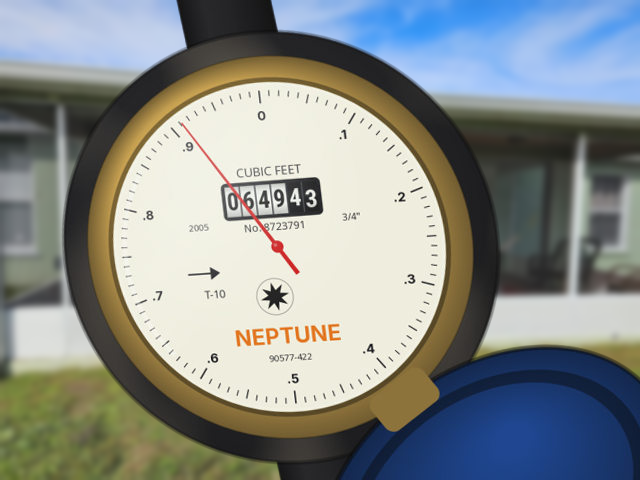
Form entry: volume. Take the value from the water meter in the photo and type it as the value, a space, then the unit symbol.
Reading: 64942.91 ft³
